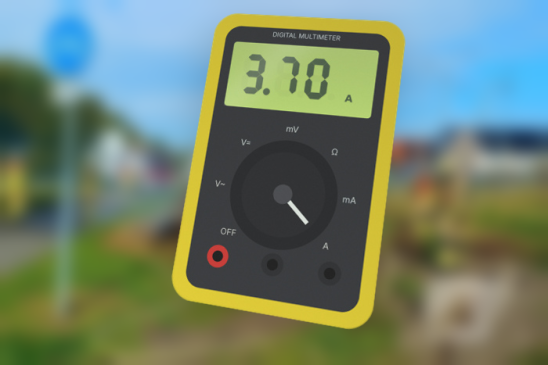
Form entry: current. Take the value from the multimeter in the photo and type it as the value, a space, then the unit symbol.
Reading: 3.70 A
